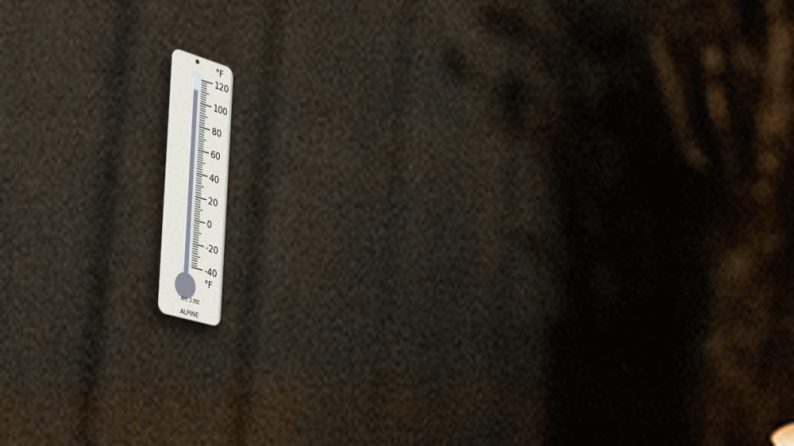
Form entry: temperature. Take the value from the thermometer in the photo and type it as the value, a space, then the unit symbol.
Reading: 110 °F
